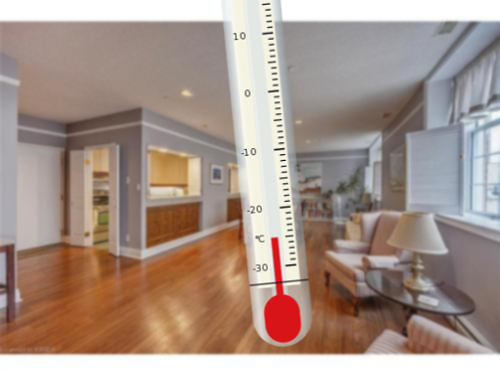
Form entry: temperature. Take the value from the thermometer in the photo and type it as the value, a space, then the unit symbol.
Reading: -25 °C
